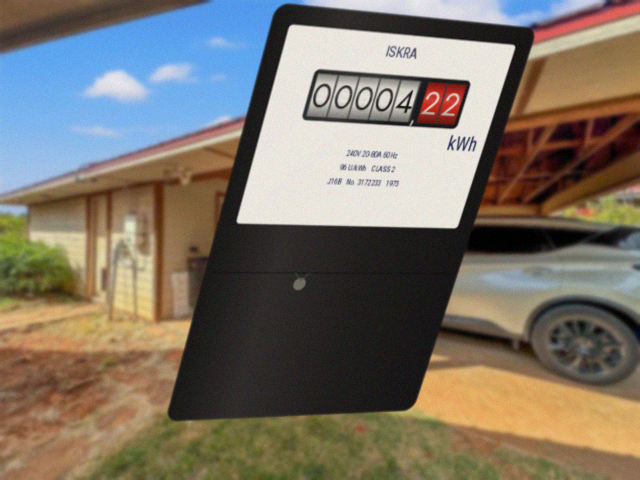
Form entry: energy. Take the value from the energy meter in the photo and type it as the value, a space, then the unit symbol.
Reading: 4.22 kWh
